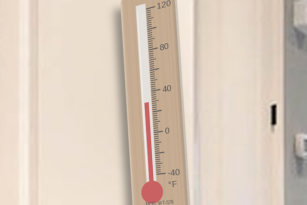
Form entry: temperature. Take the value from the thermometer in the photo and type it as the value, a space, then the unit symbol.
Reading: 30 °F
